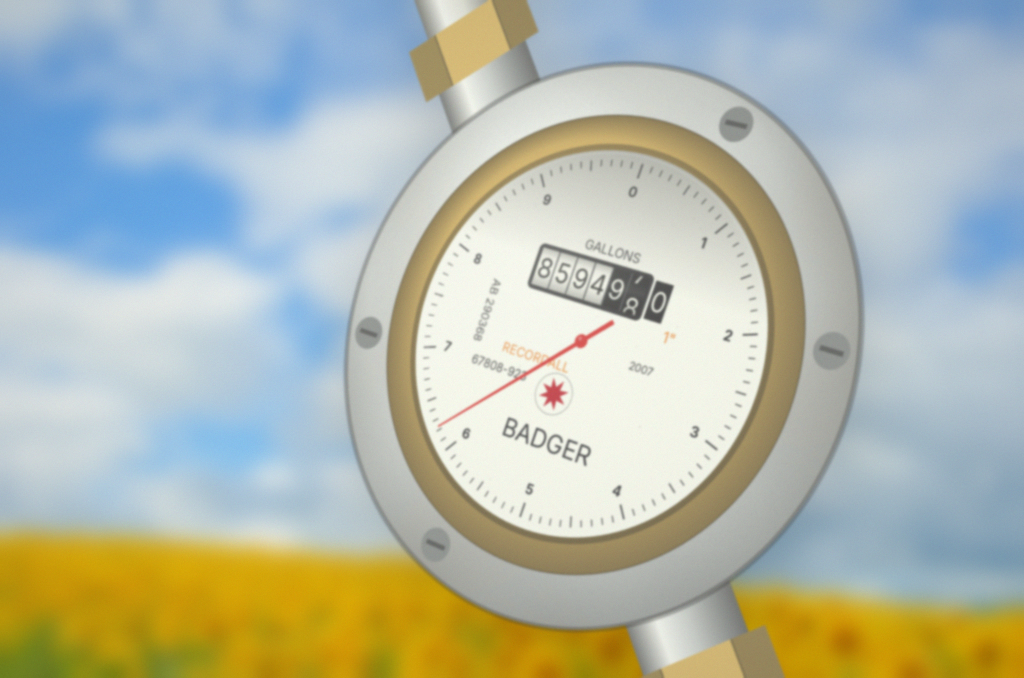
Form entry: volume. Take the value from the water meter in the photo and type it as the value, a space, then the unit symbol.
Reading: 8594976.2 gal
